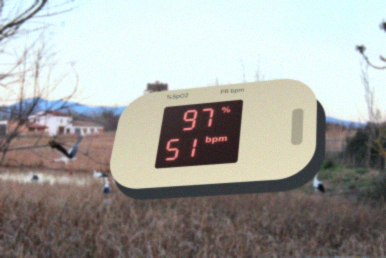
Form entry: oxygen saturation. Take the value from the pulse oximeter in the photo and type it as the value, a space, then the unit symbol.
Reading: 97 %
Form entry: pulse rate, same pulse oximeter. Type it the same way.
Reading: 51 bpm
